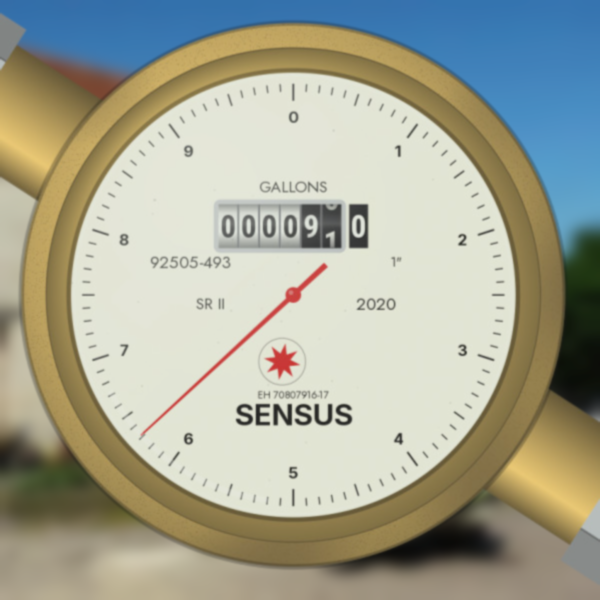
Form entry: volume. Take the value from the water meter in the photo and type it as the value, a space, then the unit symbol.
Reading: 906.3 gal
